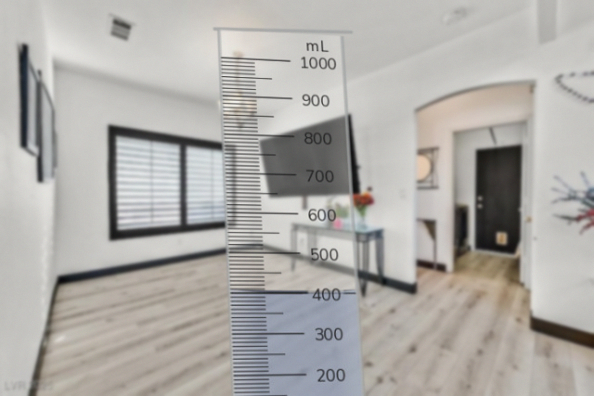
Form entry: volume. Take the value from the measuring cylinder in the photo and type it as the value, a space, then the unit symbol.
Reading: 400 mL
